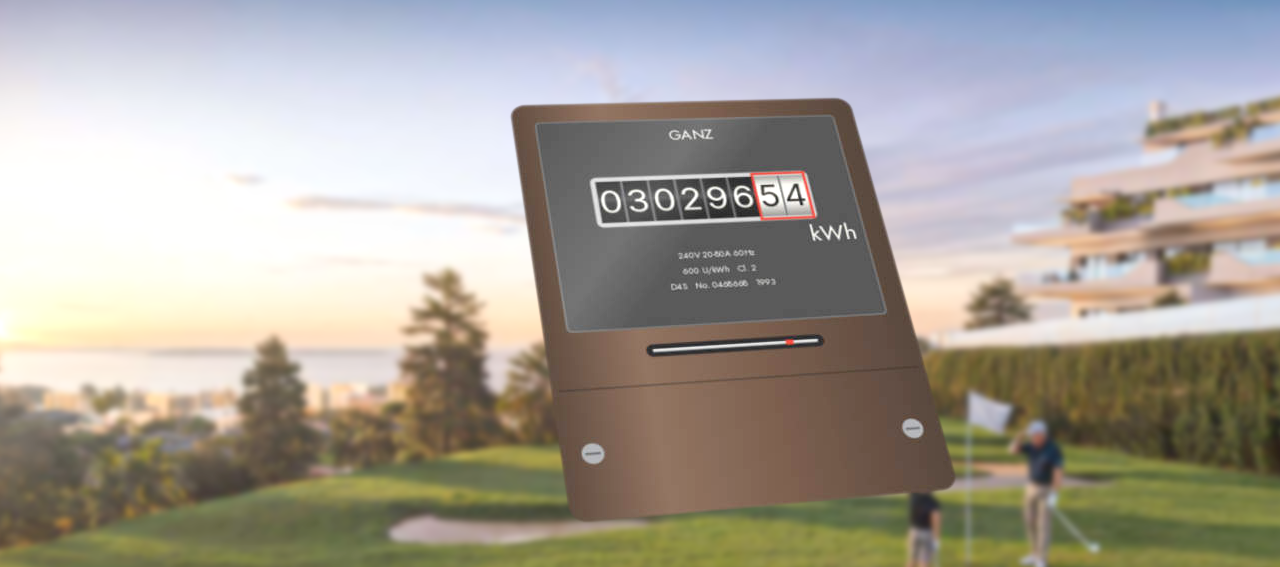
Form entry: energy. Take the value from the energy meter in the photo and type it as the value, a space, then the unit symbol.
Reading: 30296.54 kWh
